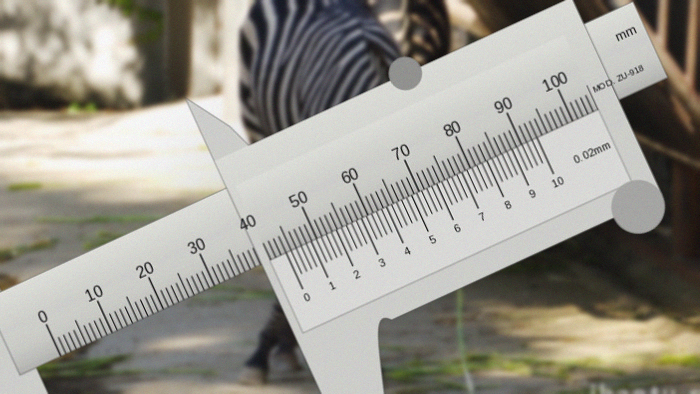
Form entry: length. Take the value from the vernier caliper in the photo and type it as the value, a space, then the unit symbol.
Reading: 44.0 mm
